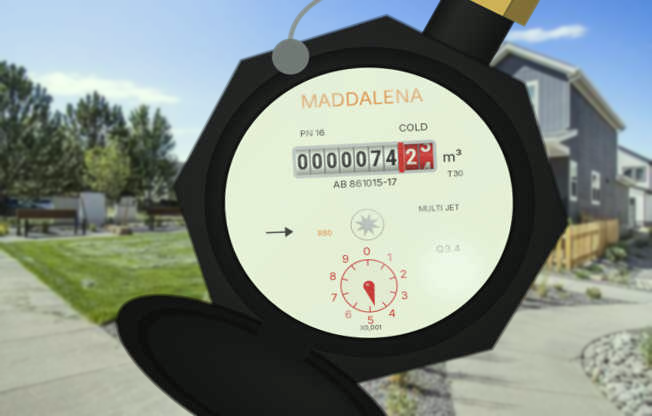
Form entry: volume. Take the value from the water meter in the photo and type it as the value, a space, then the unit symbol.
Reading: 74.234 m³
